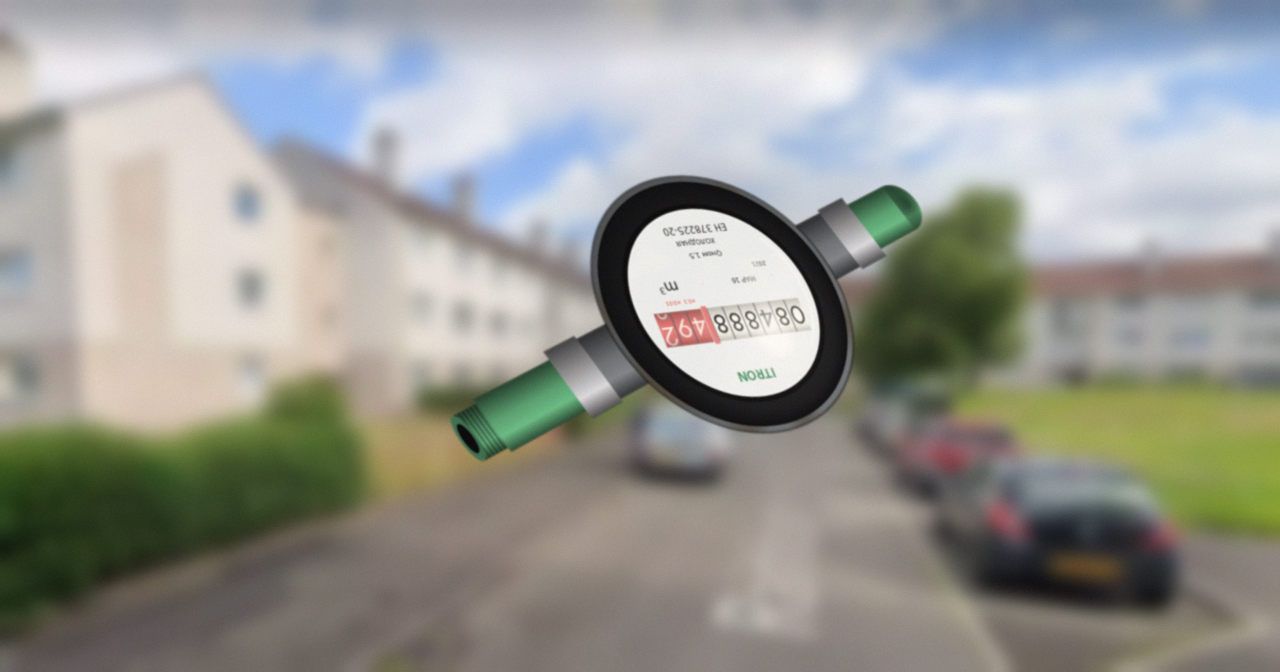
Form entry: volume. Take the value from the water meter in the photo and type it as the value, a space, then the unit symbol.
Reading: 84888.492 m³
